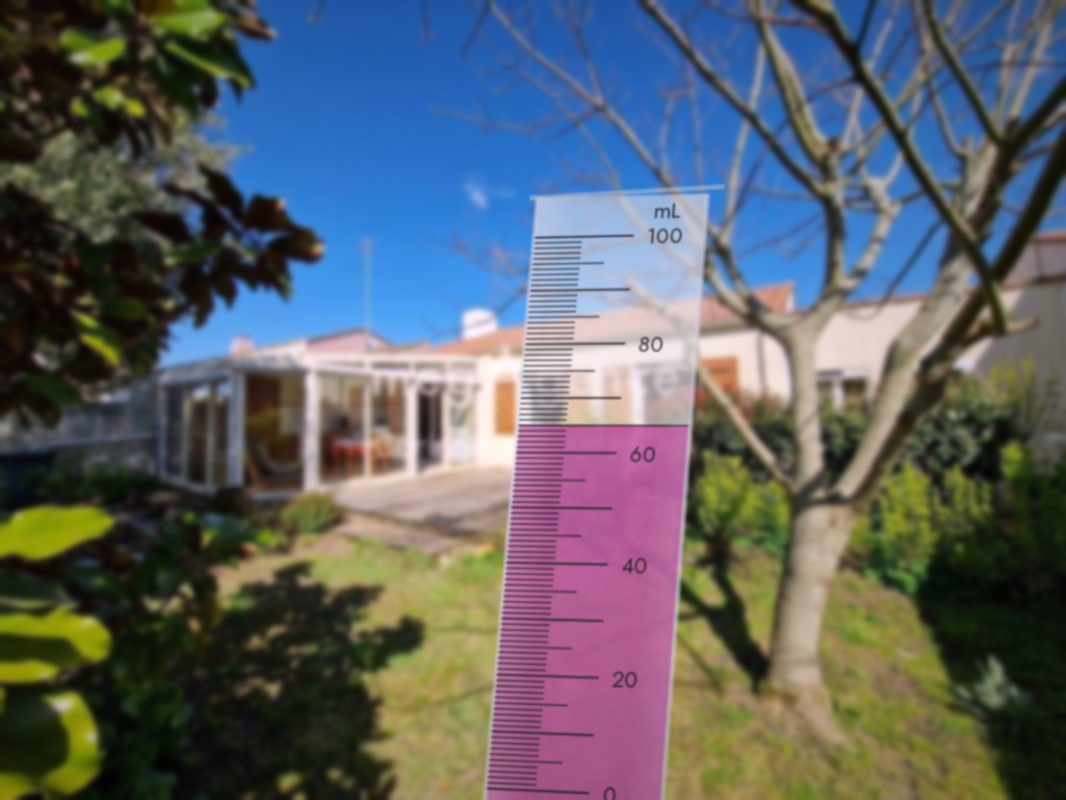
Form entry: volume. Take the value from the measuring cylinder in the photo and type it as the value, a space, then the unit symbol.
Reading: 65 mL
